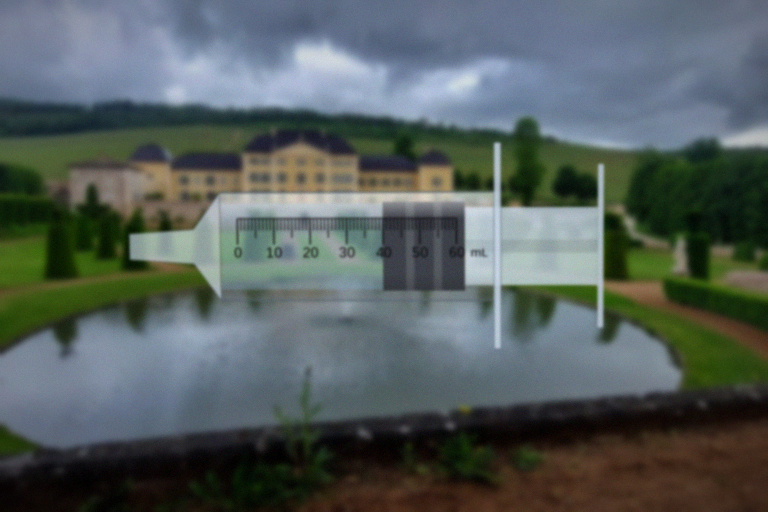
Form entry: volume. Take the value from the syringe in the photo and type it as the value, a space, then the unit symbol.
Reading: 40 mL
